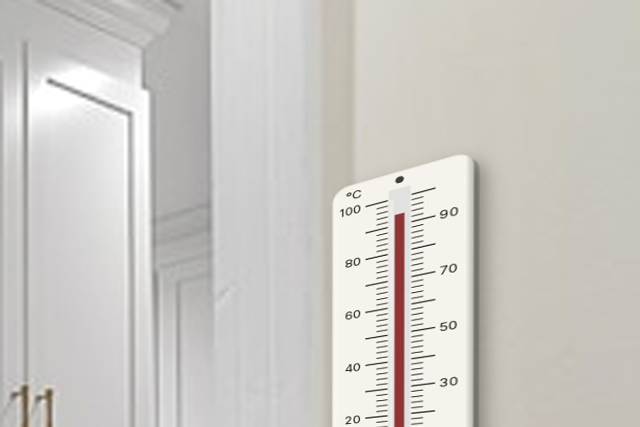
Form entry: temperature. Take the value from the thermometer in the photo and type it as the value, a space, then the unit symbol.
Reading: 94 °C
